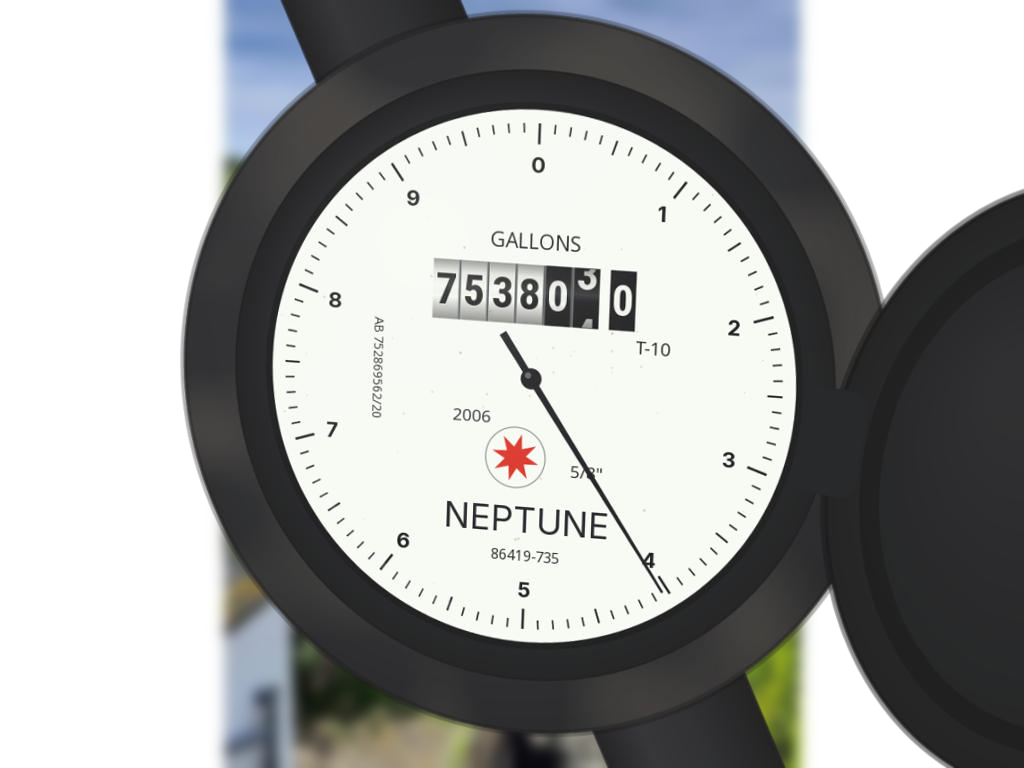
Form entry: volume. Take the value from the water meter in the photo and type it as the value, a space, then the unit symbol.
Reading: 7538034.0 gal
